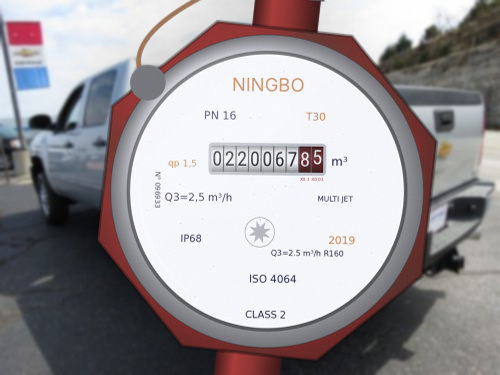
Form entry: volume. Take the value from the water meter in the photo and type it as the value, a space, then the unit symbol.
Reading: 220067.85 m³
